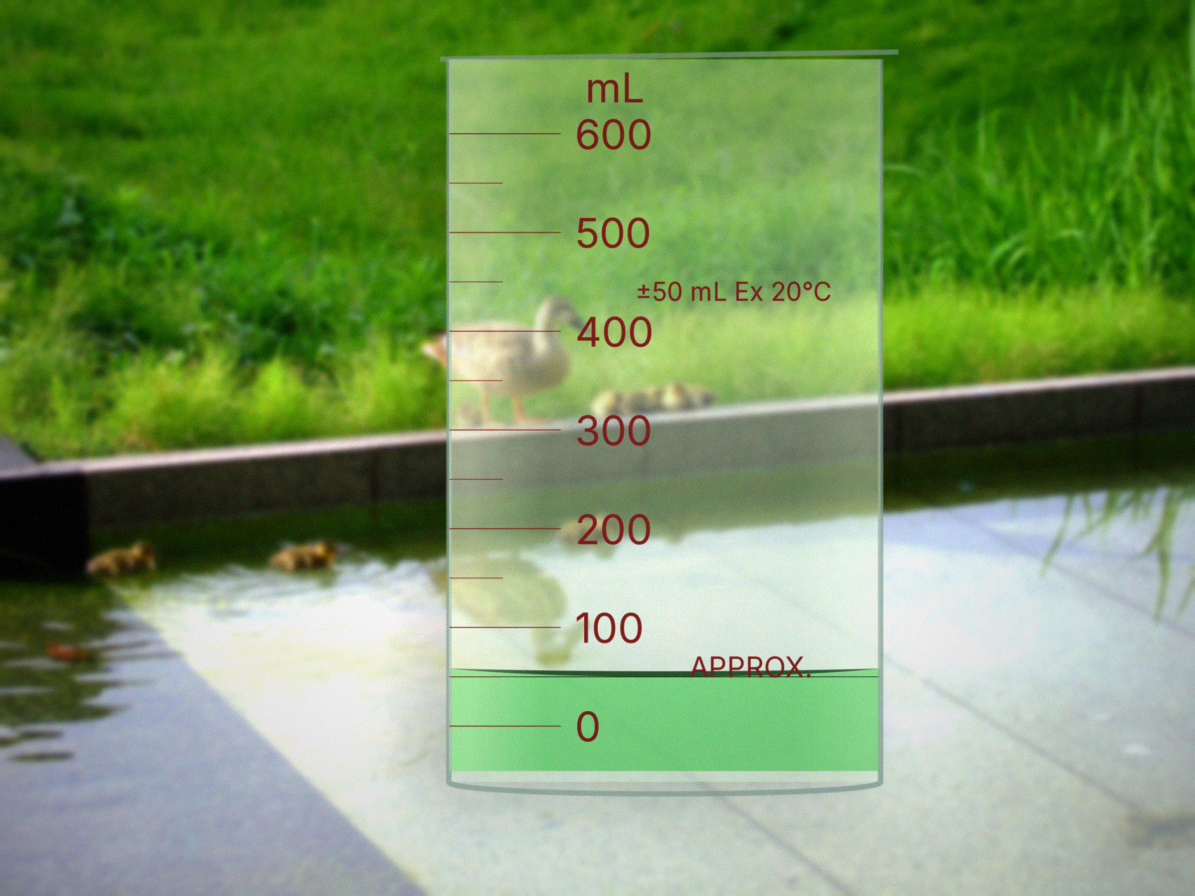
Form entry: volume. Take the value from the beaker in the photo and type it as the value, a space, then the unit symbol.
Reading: 50 mL
